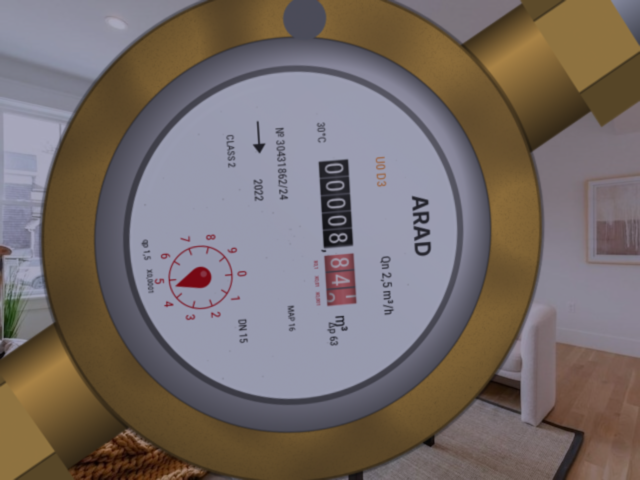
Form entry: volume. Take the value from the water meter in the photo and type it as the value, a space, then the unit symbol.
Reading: 8.8414 m³
